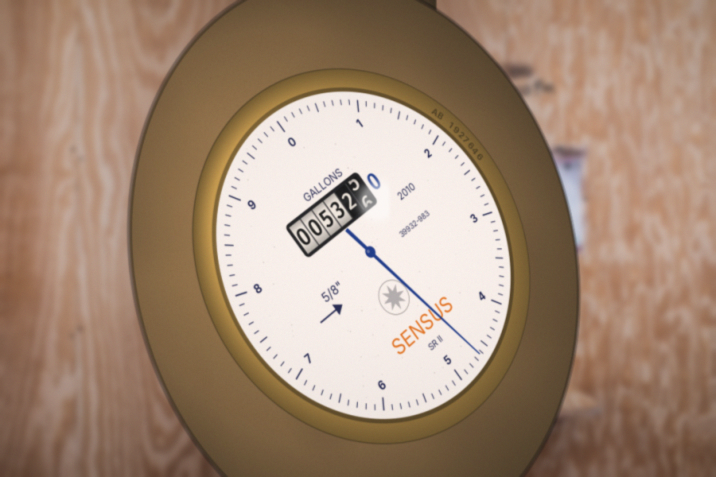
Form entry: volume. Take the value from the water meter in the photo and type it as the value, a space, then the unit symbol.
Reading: 53254.6 gal
